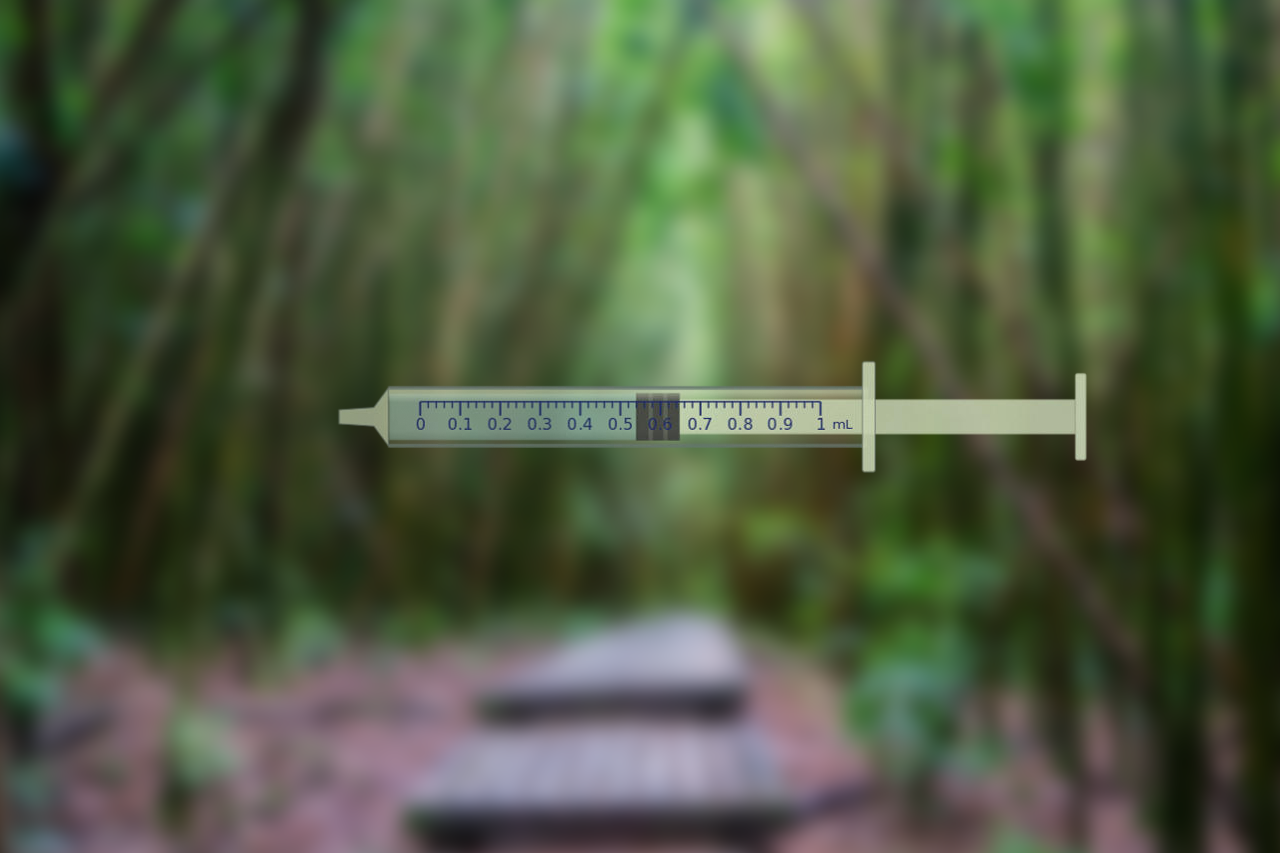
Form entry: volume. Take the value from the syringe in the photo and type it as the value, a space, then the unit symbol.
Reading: 0.54 mL
